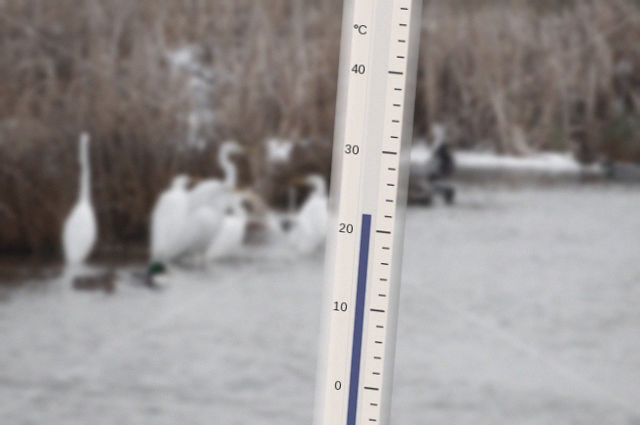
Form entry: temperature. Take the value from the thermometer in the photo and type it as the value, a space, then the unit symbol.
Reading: 22 °C
